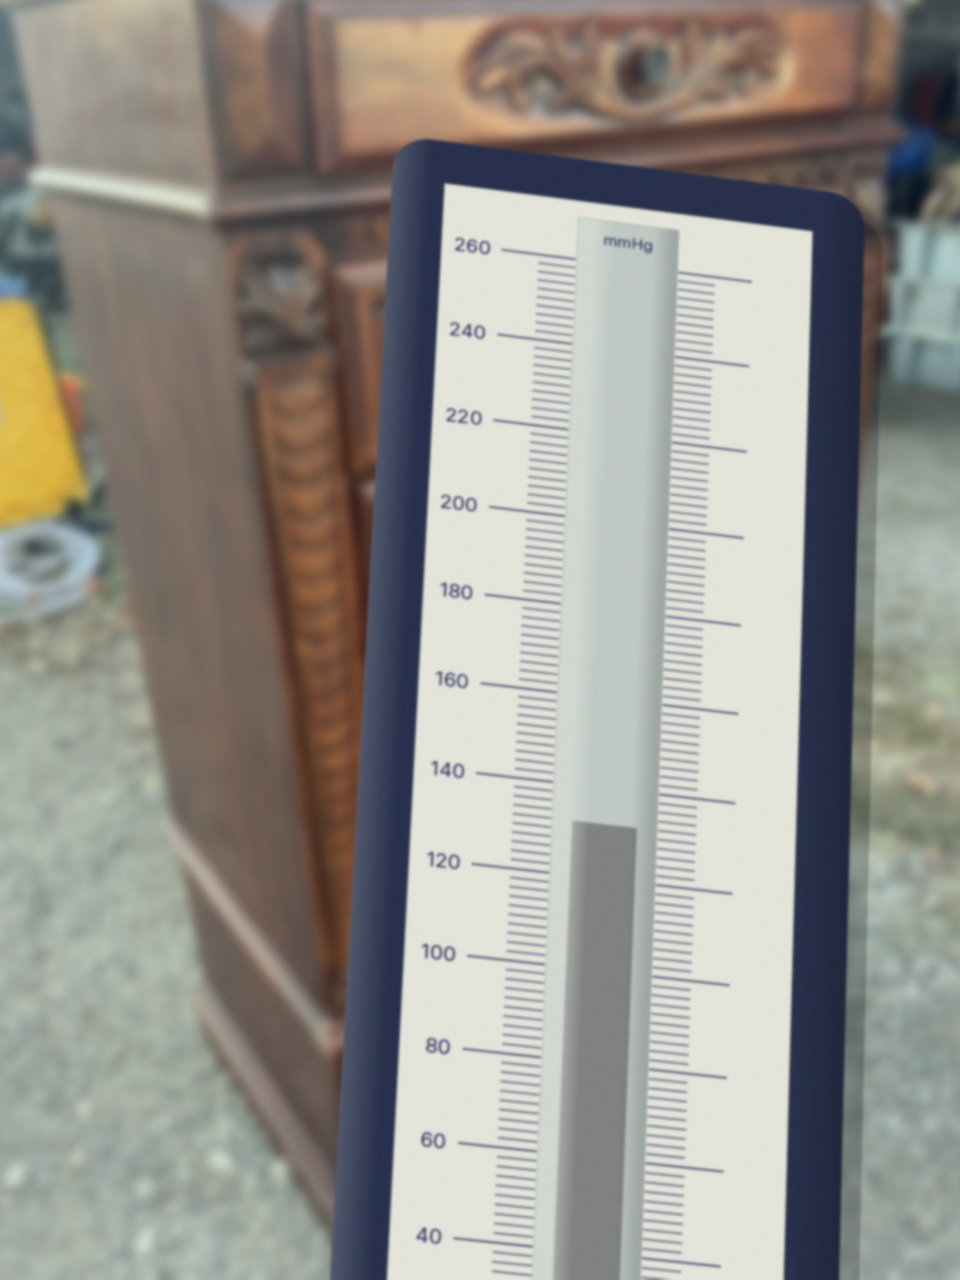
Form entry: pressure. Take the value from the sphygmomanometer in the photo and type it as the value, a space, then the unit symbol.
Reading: 132 mmHg
